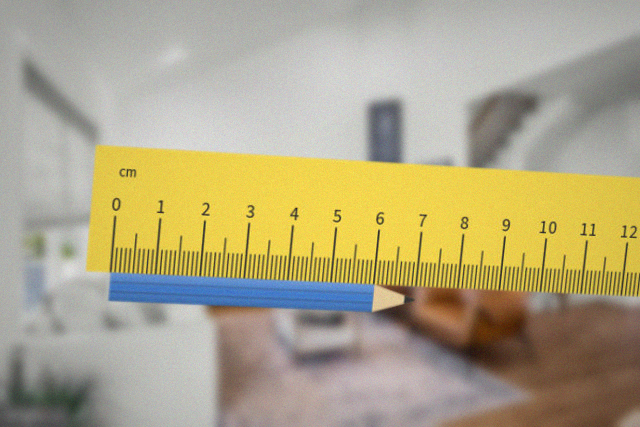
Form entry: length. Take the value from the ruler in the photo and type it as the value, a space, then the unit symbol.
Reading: 7 cm
